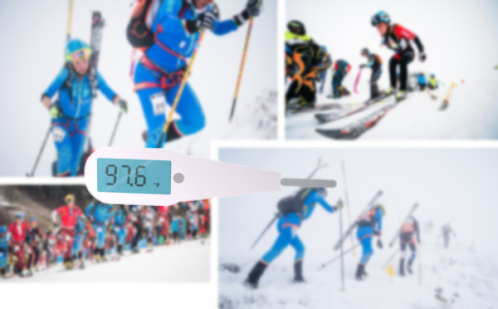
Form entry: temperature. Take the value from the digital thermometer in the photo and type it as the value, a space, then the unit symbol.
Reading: 97.6 °F
